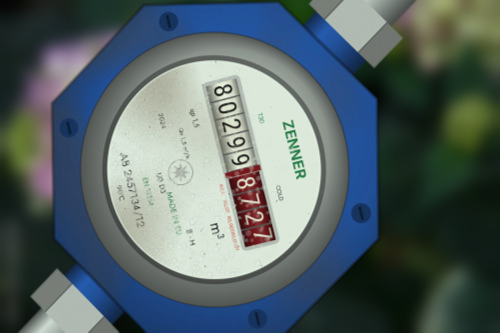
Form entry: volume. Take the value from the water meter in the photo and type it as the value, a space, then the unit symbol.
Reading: 80299.8727 m³
